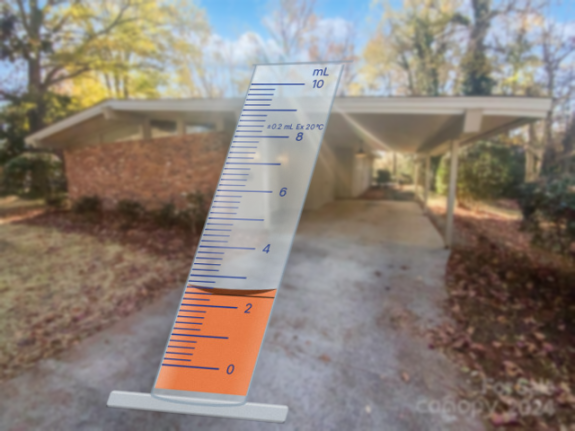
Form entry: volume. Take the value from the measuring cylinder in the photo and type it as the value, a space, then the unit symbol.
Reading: 2.4 mL
